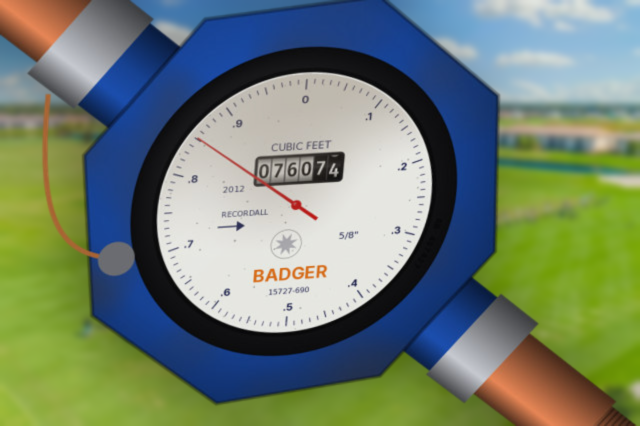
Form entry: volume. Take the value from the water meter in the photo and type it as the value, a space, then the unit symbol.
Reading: 76073.85 ft³
